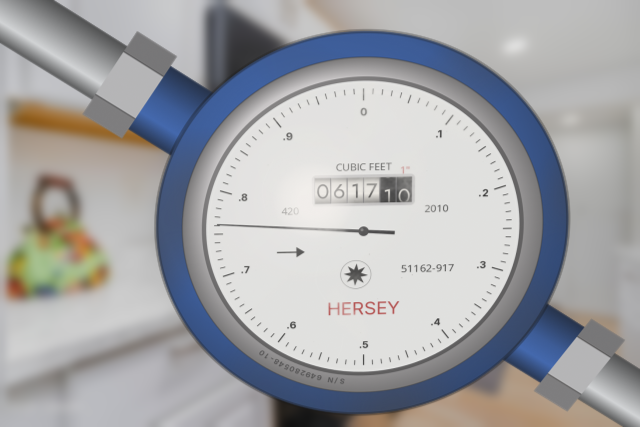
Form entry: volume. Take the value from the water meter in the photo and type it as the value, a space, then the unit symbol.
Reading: 61709.76 ft³
